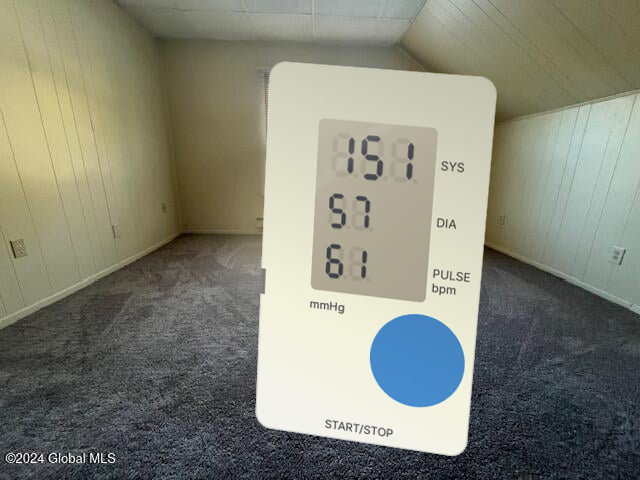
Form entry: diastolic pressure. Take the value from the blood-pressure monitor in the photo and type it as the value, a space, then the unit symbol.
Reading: 57 mmHg
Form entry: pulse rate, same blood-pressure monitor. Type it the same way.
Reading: 61 bpm
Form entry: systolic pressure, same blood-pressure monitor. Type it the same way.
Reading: 151 mmHg
